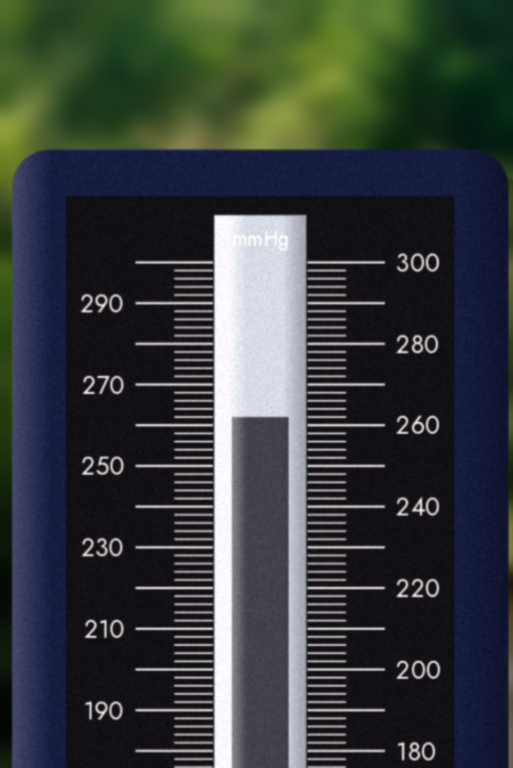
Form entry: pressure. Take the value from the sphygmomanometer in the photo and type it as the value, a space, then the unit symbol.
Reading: 262 mmHg
